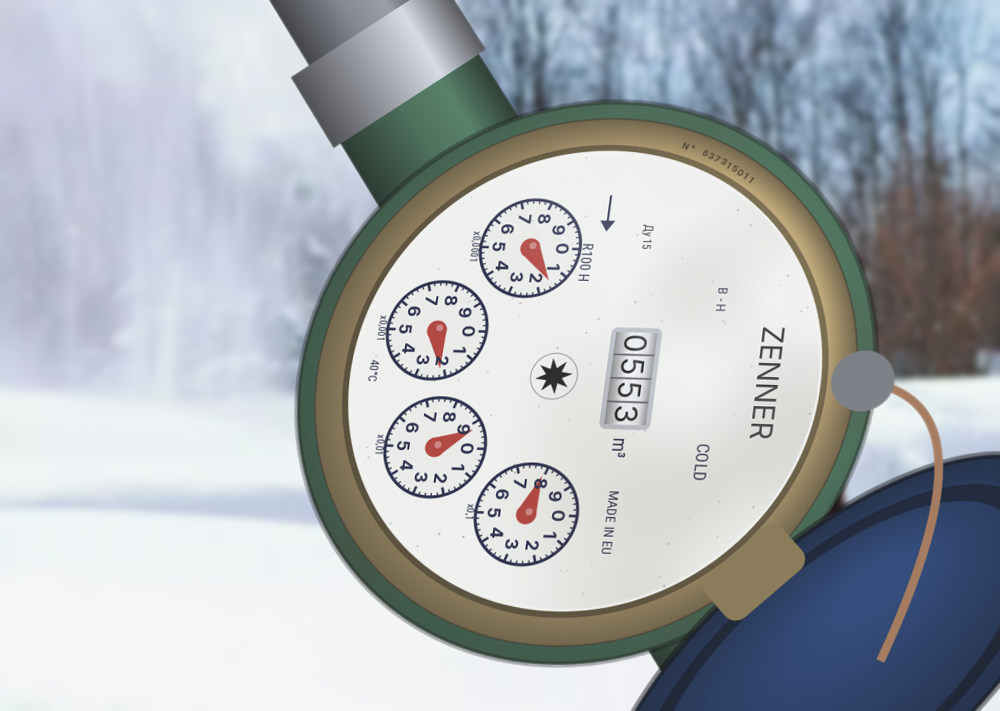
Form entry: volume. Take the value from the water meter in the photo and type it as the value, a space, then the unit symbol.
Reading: 553.7921 m³
